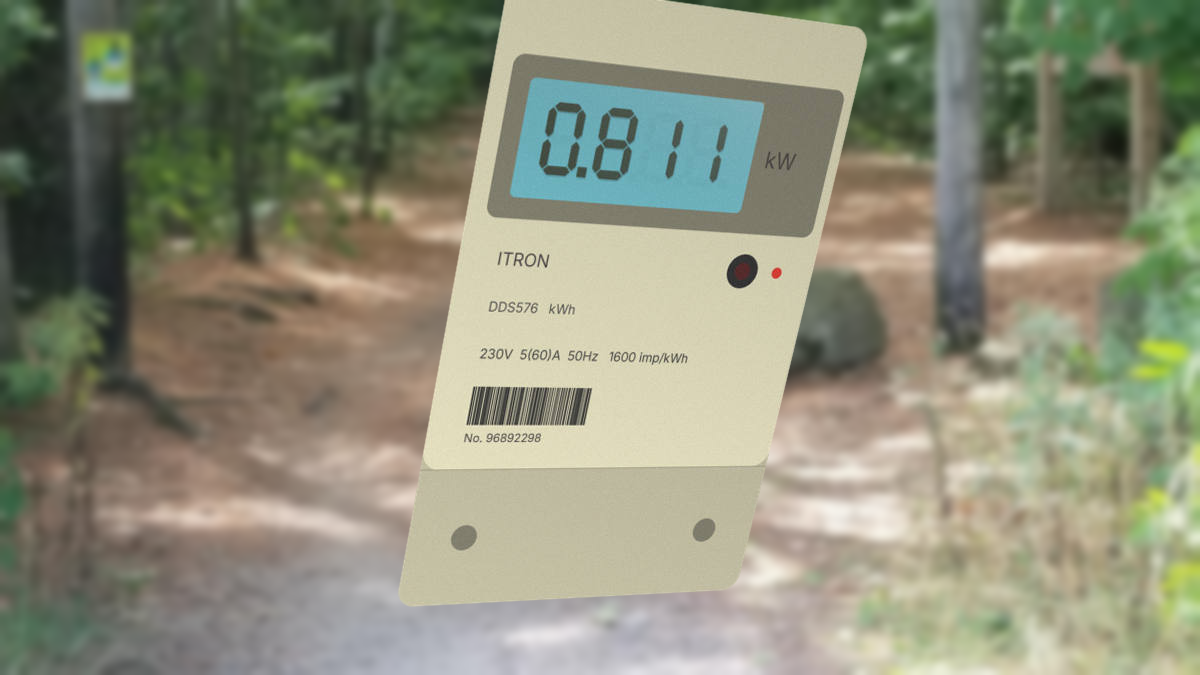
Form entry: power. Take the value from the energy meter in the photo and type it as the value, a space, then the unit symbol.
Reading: 0.811 kW
